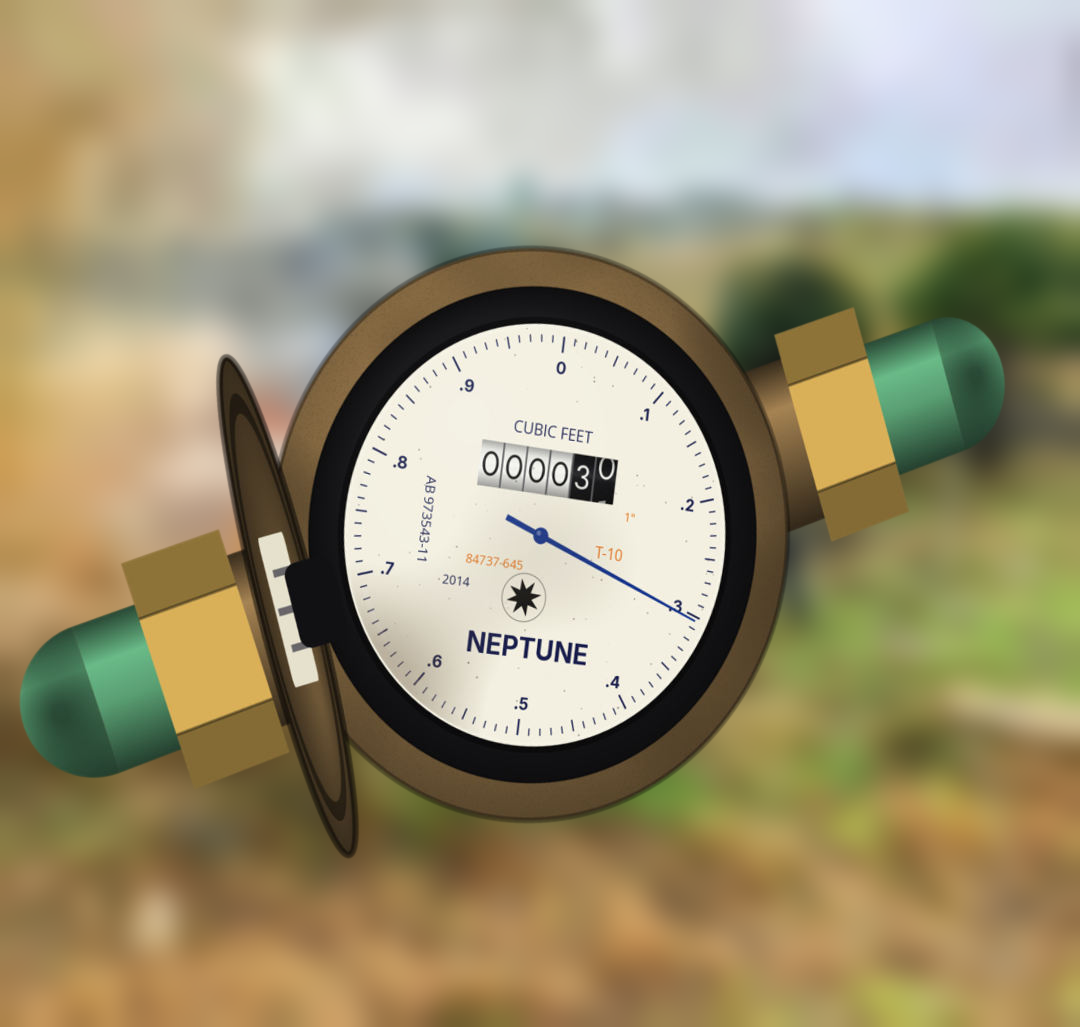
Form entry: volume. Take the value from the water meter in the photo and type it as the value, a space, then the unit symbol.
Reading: 30.30 ft³
